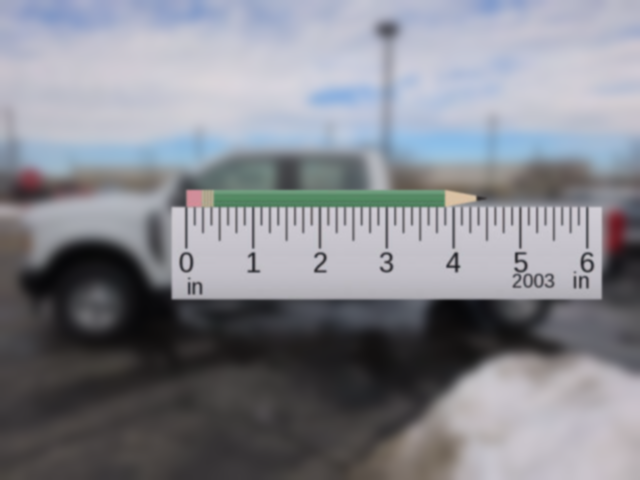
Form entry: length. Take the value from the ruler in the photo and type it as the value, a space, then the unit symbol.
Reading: 4.5 in
